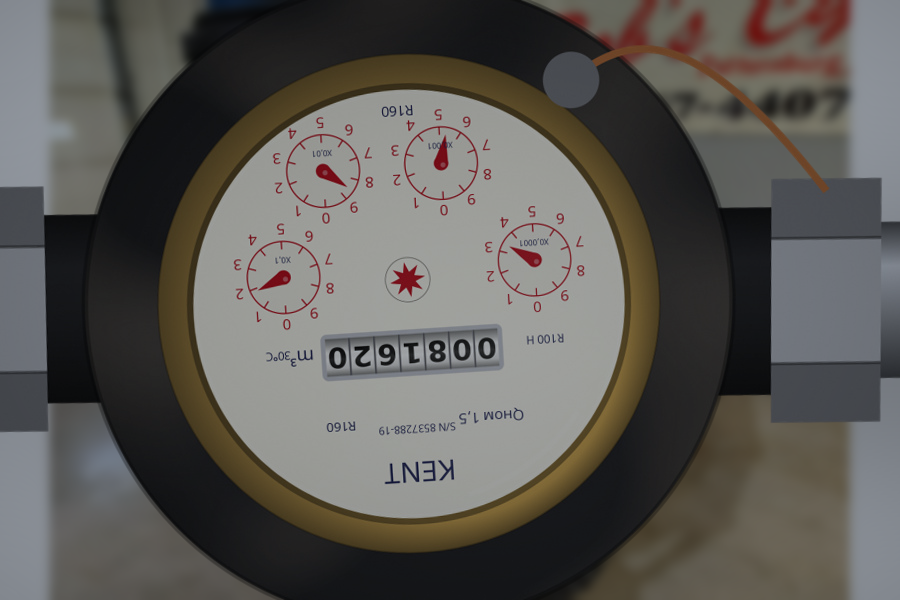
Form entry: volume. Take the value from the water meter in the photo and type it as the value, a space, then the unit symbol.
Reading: 81620.1853 m³
